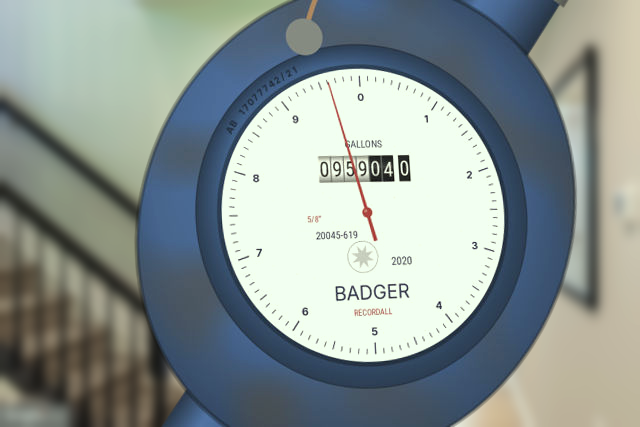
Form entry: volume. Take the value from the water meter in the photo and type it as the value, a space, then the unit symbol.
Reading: 959039.6 gal
